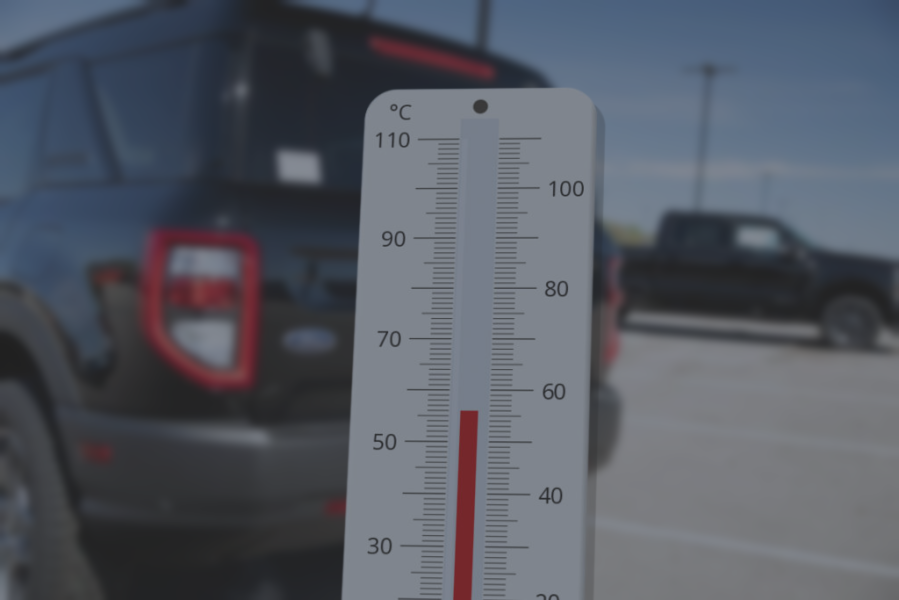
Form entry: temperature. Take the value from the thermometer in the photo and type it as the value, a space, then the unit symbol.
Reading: 56 °C
